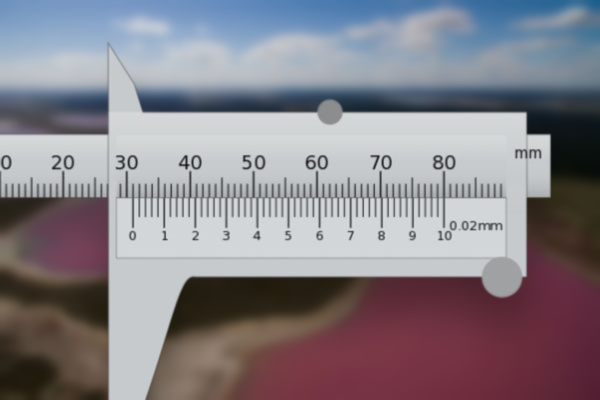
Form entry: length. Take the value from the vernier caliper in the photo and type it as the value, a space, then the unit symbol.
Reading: 31.0 mm
